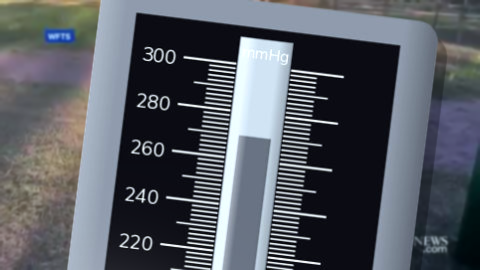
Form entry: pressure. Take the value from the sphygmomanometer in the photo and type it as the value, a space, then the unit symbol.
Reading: 270 mmHg
